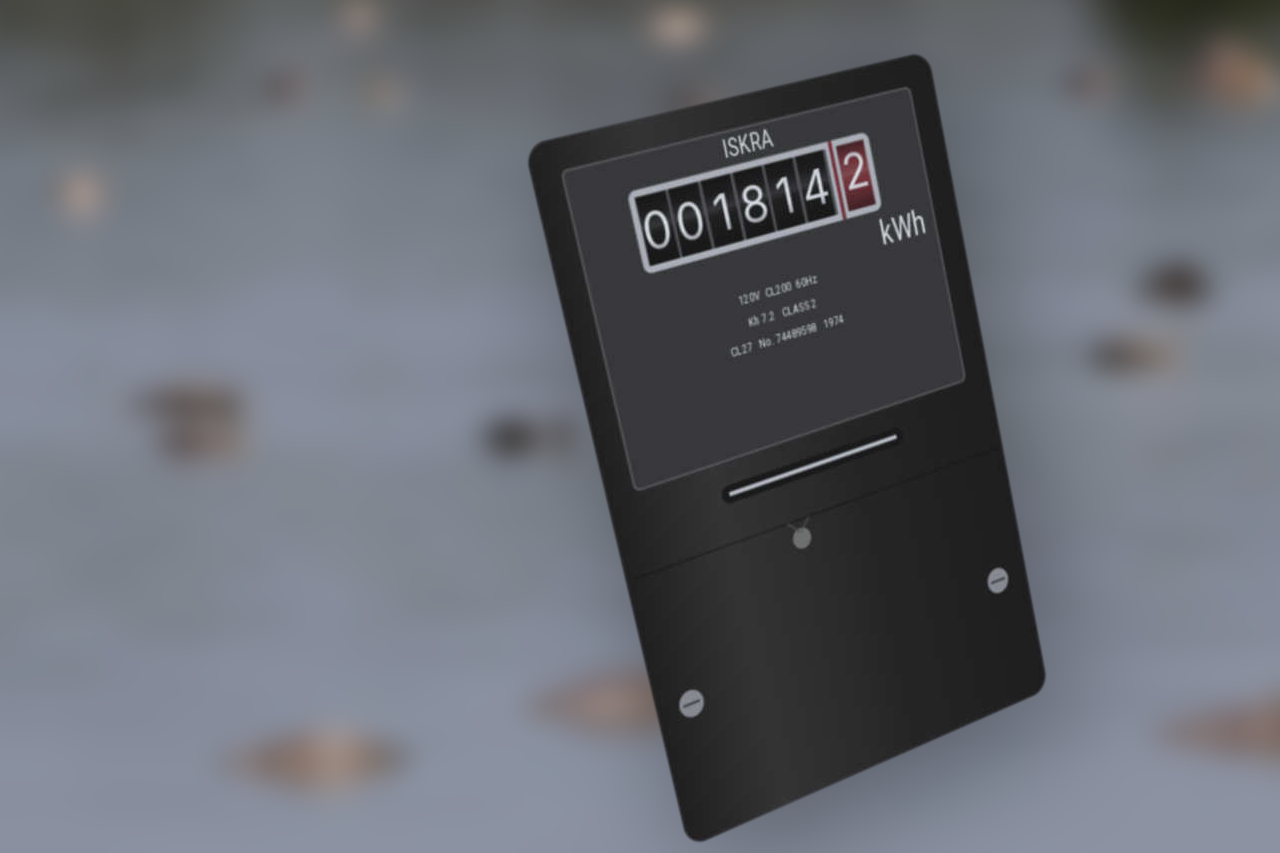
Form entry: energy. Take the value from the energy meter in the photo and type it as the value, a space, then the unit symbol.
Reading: 1814.2 kWh
